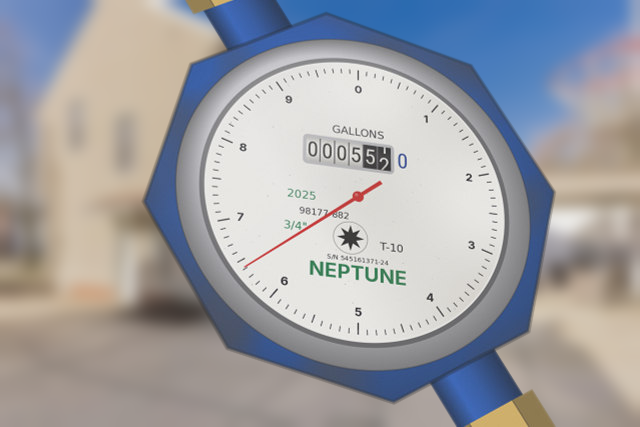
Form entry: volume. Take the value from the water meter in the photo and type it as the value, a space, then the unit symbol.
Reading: 5516.4 gal
